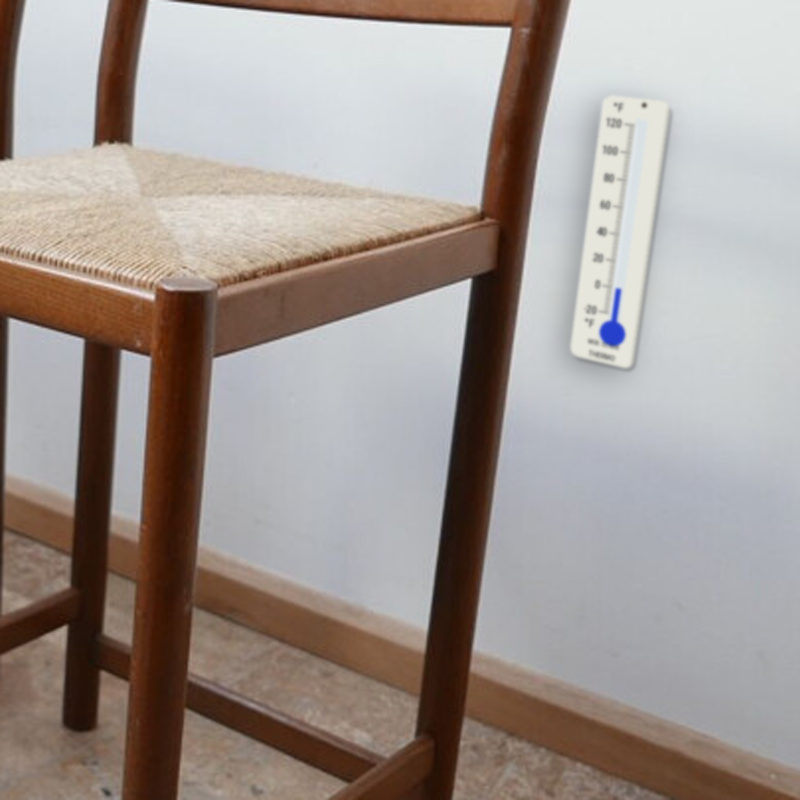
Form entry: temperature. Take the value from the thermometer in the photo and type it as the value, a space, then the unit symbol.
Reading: 0 °F
